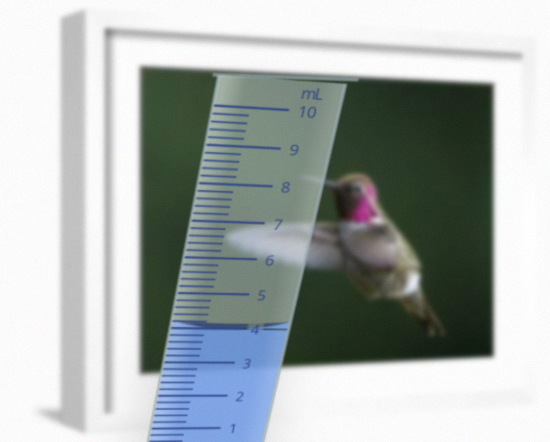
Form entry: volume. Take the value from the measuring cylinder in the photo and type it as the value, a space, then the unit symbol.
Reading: 4 mL
